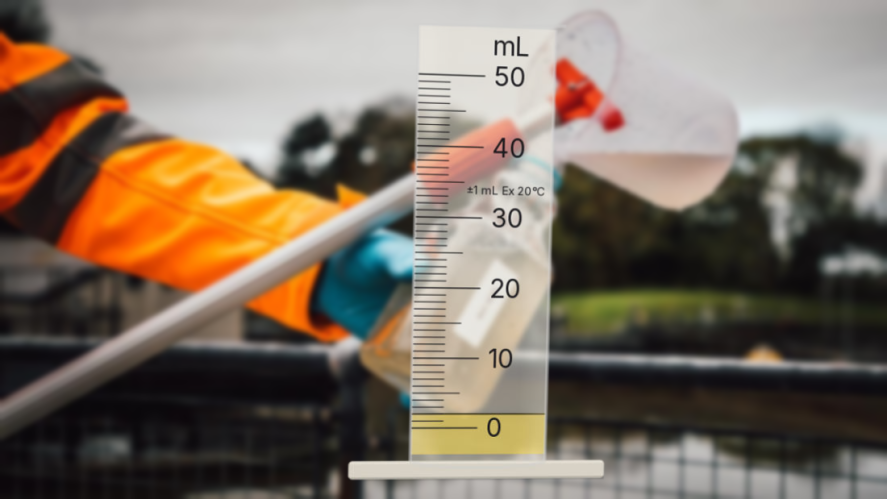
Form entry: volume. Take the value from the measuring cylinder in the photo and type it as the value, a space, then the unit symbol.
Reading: 2 mL
